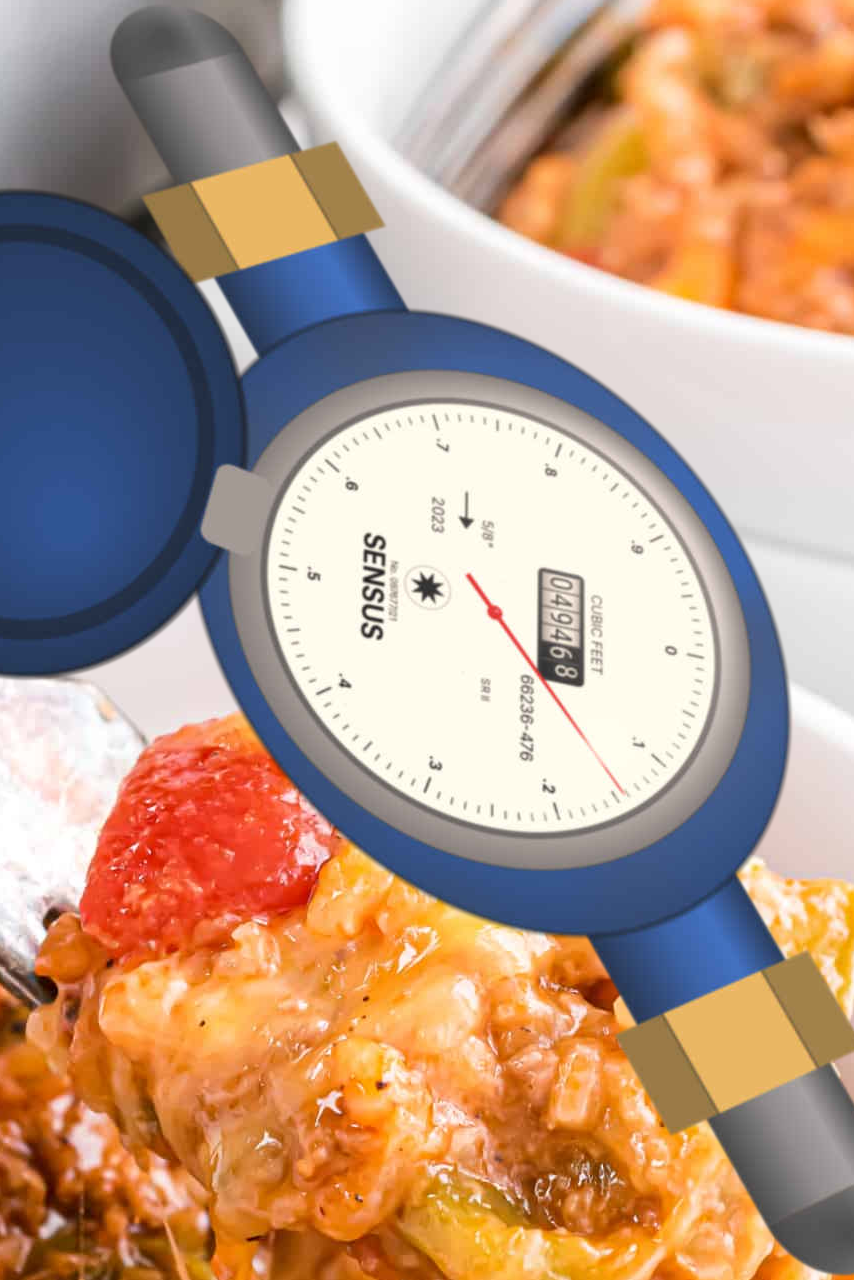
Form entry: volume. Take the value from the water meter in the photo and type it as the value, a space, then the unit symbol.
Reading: 49468.14 ft³
